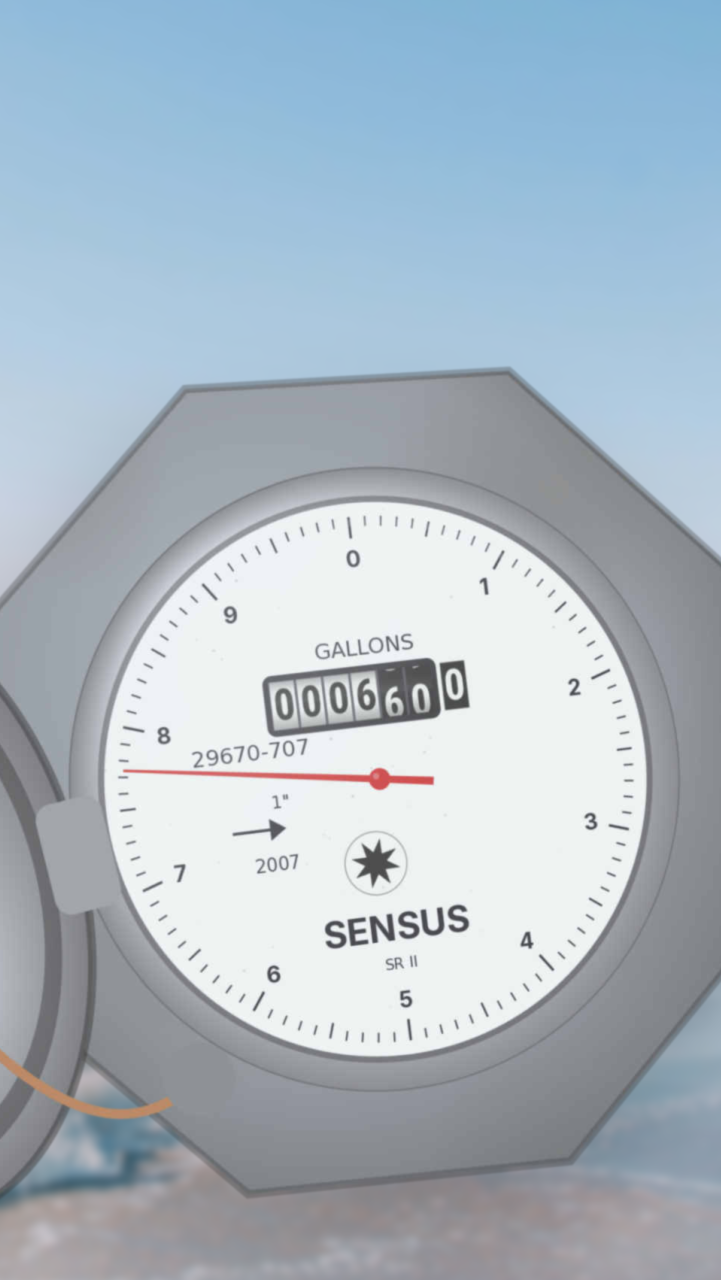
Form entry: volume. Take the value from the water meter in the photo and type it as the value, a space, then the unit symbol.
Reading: 6597.7 gal
